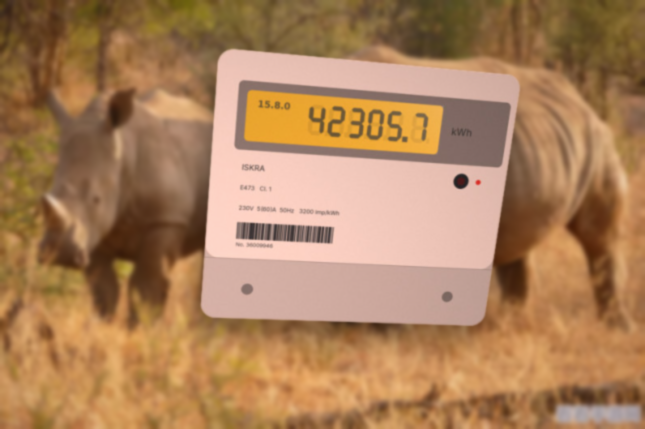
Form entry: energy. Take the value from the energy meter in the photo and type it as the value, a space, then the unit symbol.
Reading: 42305.7 kWh
